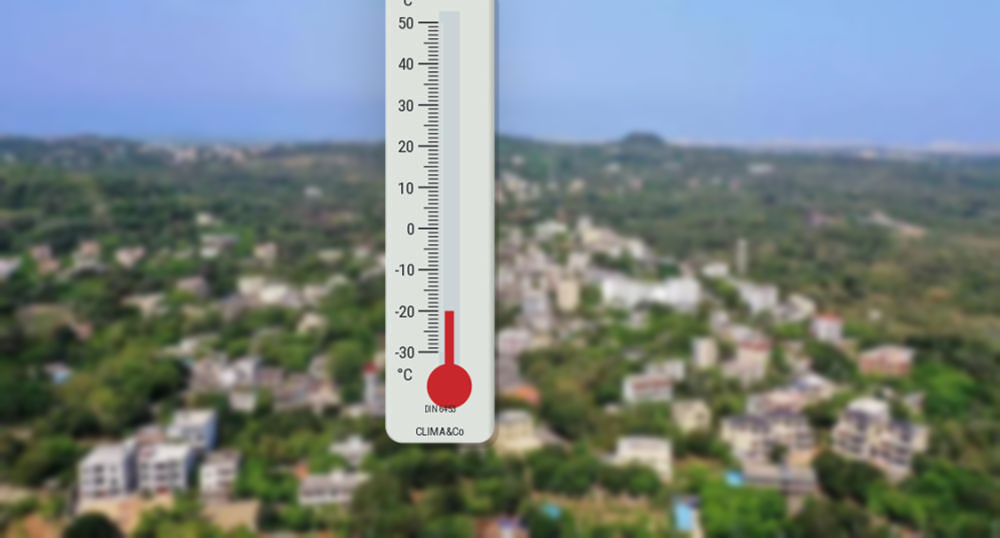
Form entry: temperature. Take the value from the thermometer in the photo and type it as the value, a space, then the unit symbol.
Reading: -20 °C
